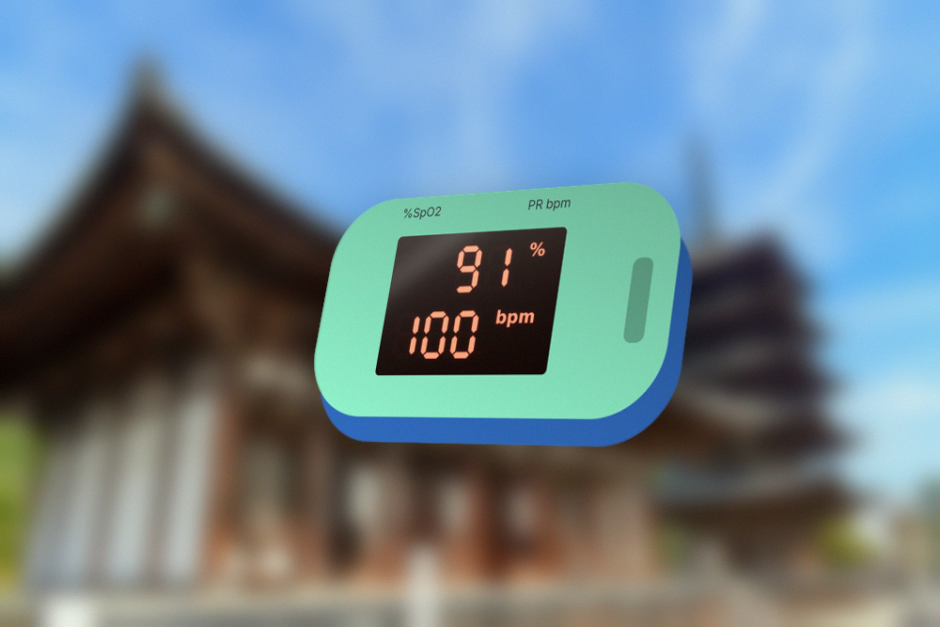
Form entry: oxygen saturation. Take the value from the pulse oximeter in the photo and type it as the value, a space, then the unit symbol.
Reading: 91 %
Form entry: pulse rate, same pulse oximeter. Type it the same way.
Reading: 100 bpm
